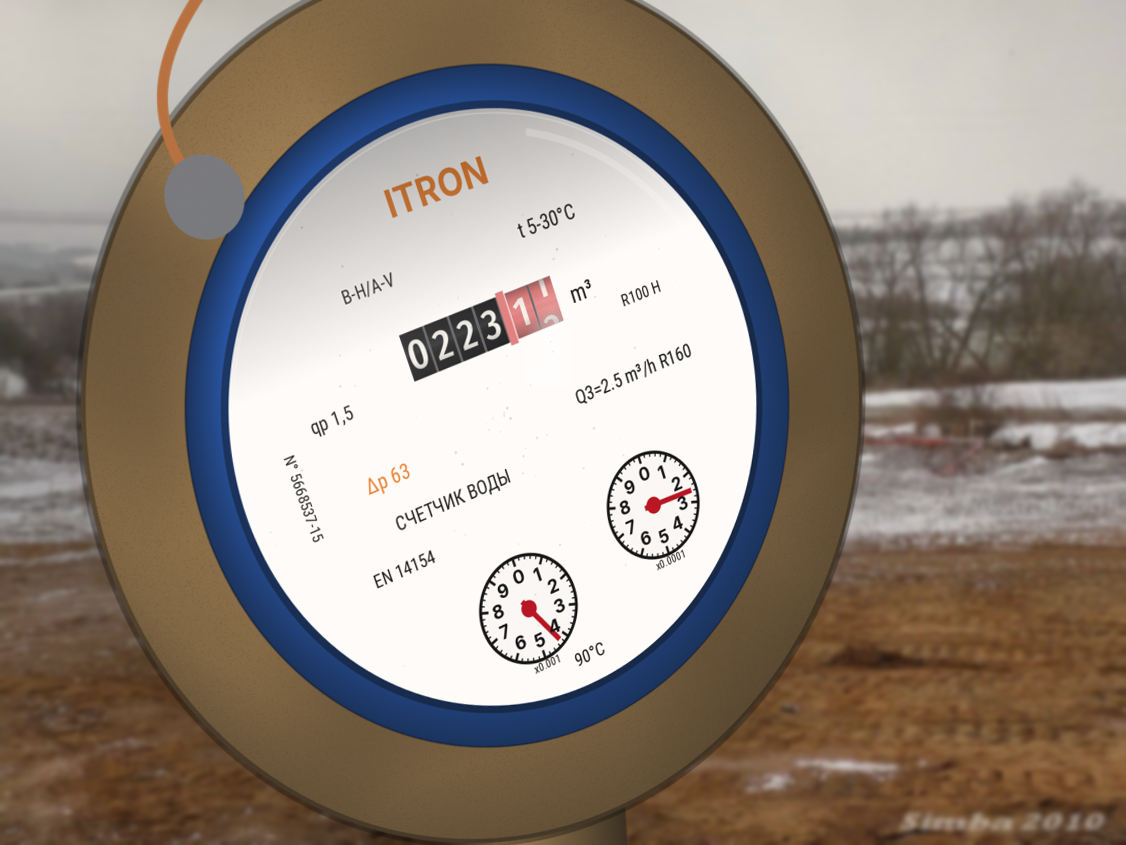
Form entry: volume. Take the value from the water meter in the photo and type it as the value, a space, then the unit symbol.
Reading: 223.1142 m³
